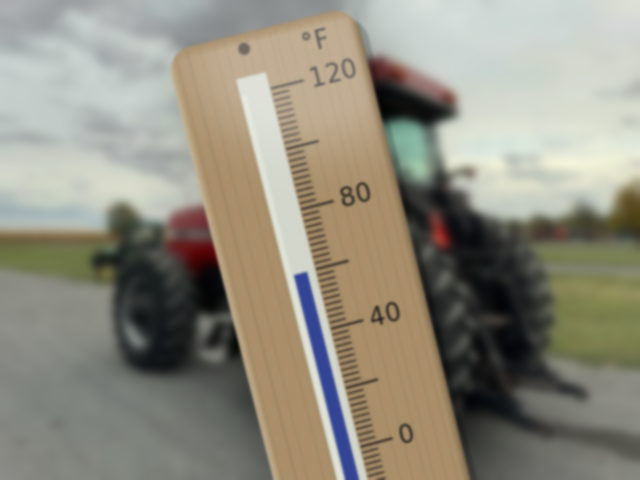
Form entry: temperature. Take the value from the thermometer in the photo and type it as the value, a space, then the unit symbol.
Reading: 60 °F
